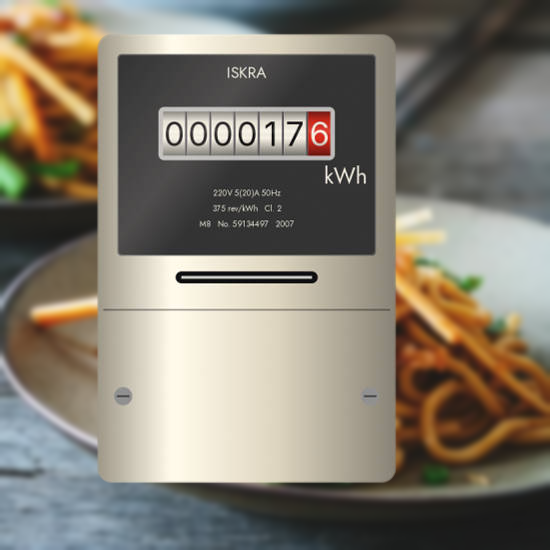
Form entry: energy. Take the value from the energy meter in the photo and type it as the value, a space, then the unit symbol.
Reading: 17.6 kWh
